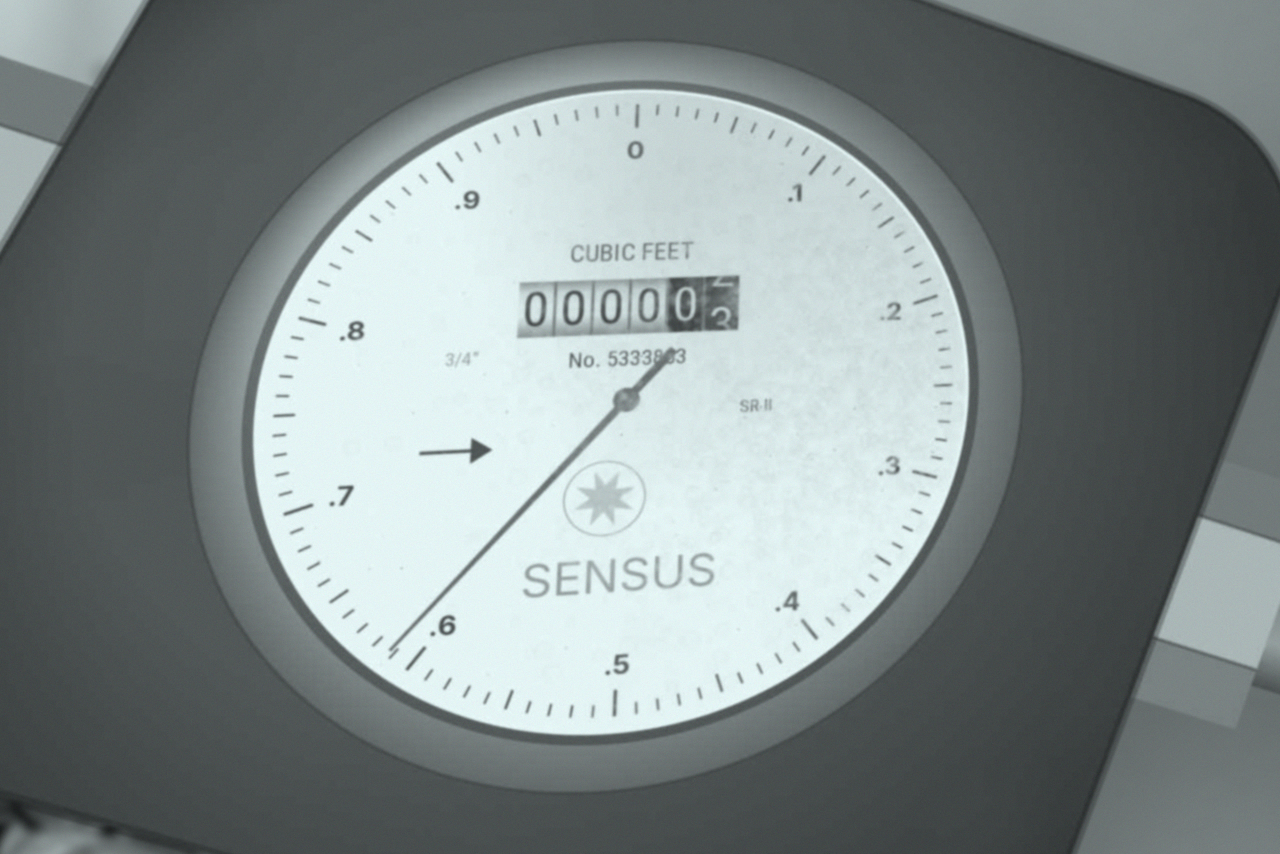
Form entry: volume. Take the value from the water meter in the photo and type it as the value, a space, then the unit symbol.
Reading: 2.61 ft³
